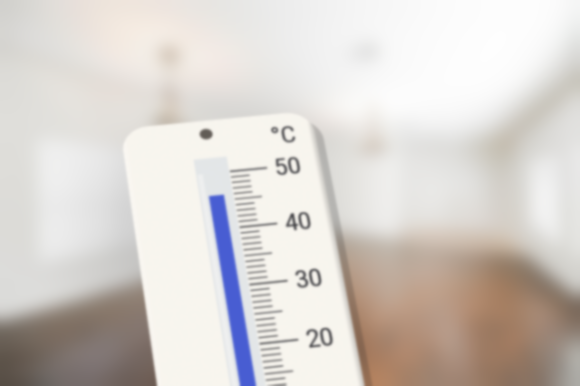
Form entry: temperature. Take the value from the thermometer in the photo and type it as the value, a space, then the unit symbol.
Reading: 46 °C
